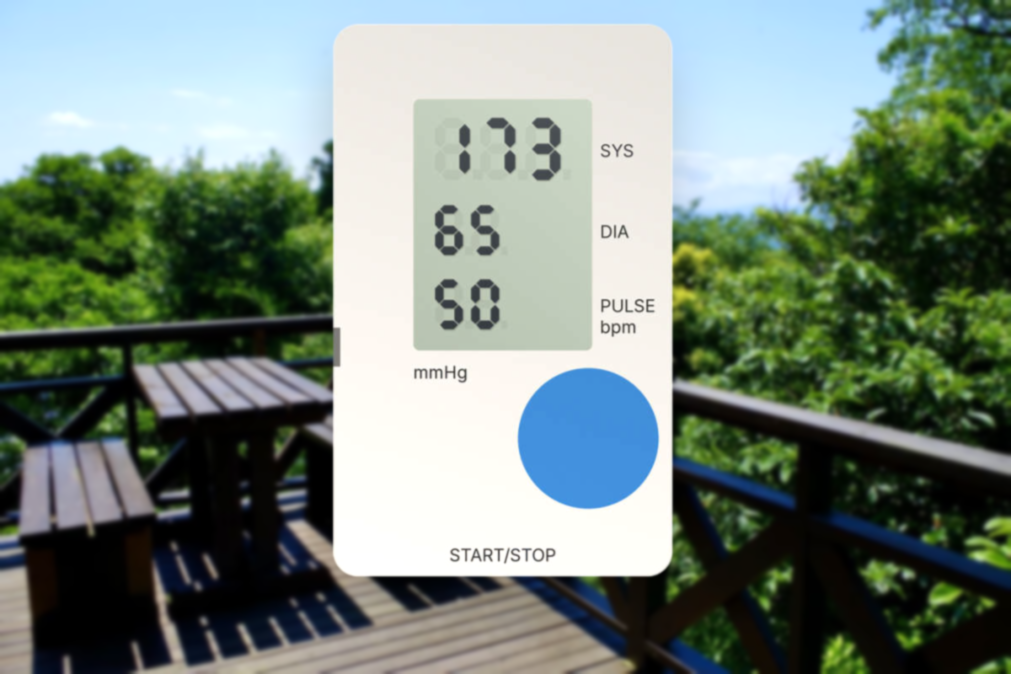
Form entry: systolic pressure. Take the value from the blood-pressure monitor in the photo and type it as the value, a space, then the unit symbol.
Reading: 173 mmHg
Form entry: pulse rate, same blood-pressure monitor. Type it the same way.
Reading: 50 bpm
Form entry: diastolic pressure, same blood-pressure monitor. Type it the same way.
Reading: 65 mmHg
